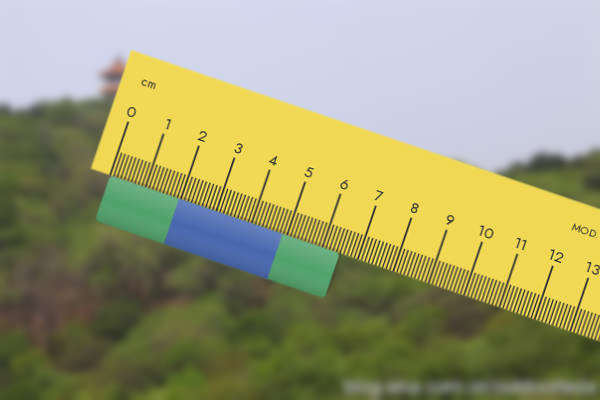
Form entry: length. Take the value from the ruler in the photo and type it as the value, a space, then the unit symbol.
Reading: 6.5 cm
